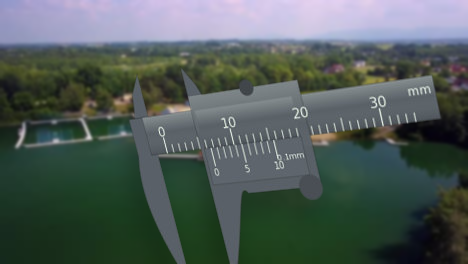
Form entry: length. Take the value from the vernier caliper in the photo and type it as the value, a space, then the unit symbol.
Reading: 6.6 mm
